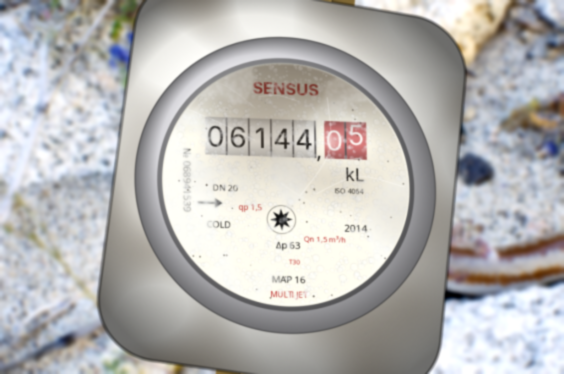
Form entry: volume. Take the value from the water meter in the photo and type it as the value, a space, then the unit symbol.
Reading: 6144.05 kL
